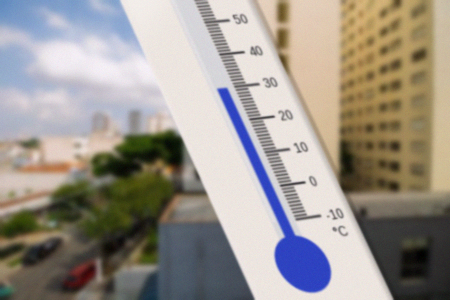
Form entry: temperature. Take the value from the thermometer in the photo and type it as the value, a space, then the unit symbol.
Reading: 30 °C
